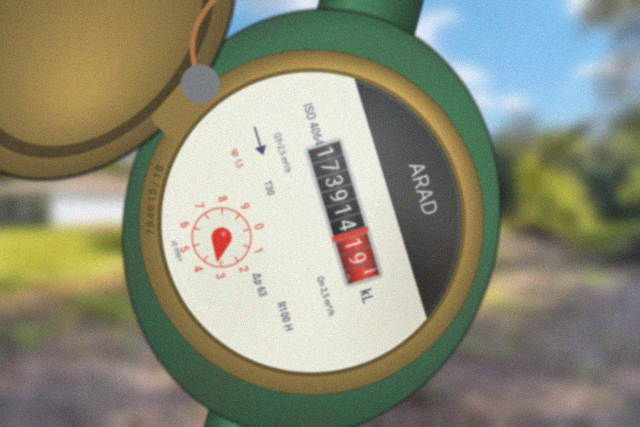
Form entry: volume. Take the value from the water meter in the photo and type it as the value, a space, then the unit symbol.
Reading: 173914.1913 kL
